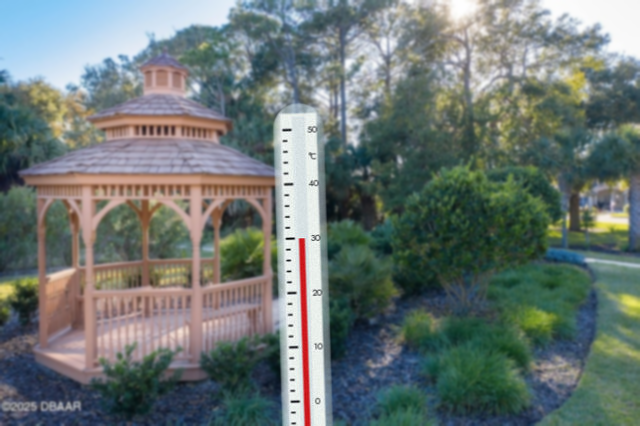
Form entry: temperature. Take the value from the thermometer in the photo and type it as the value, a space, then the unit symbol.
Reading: 30 °C
